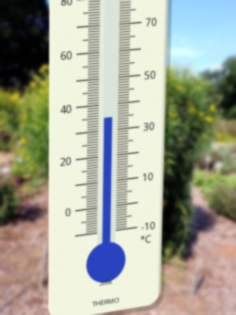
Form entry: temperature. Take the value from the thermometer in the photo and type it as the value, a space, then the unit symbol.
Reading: 35 °C
